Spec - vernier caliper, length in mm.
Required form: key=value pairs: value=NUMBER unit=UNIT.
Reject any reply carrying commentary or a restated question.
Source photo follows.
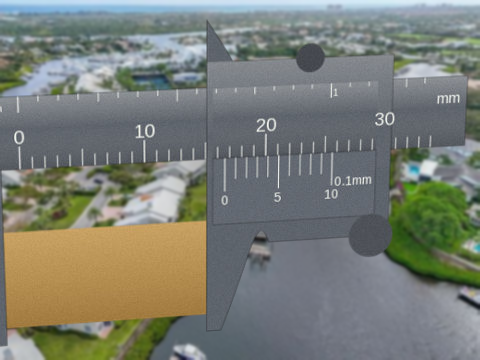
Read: value=16.6 unit=mm
